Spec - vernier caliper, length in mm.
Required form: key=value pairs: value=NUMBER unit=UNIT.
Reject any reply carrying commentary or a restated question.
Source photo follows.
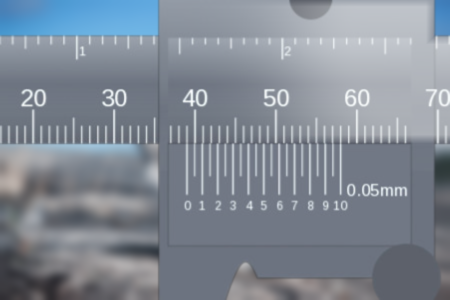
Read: value=39.0 unit=mm
